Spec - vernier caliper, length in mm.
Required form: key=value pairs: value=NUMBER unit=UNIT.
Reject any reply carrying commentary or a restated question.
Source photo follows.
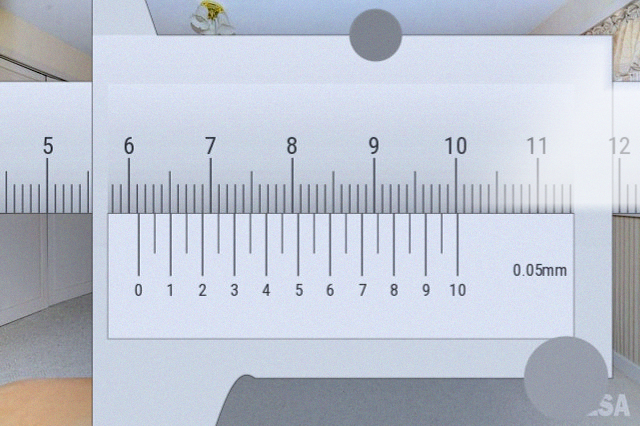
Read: value=61.2 unit=mm
